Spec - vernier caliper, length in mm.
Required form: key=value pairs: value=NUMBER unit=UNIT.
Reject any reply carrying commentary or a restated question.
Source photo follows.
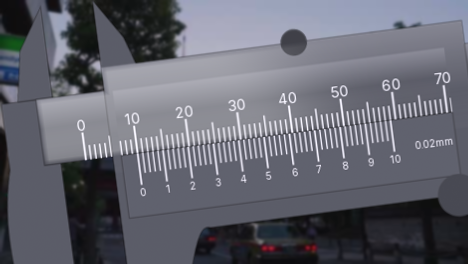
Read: value=10.0 unit=mm
